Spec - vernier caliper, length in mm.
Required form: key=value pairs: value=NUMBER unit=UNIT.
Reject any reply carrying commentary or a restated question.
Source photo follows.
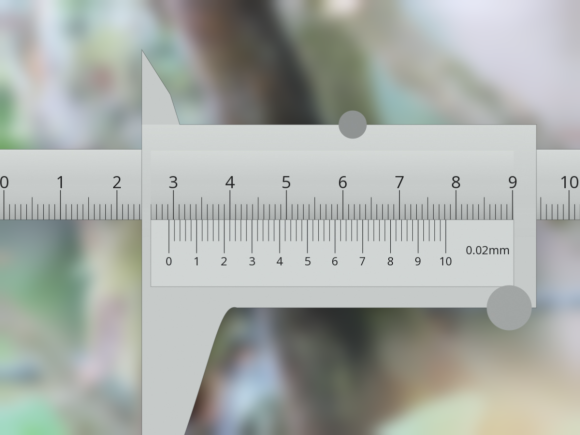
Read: value=29.2 unit=mm
